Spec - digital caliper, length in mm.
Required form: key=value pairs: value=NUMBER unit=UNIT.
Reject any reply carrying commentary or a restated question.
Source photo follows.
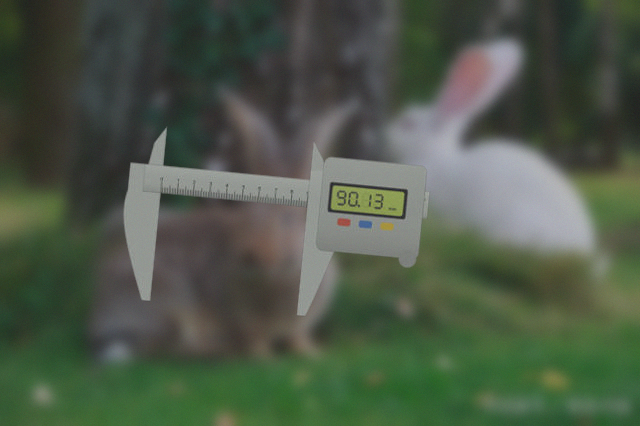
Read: value=90.13 unit=mm
